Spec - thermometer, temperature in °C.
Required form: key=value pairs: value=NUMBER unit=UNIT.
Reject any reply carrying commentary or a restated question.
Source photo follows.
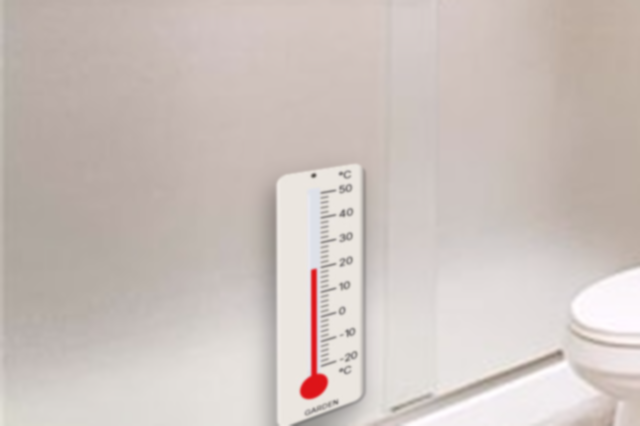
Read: value=20 unit=°C
